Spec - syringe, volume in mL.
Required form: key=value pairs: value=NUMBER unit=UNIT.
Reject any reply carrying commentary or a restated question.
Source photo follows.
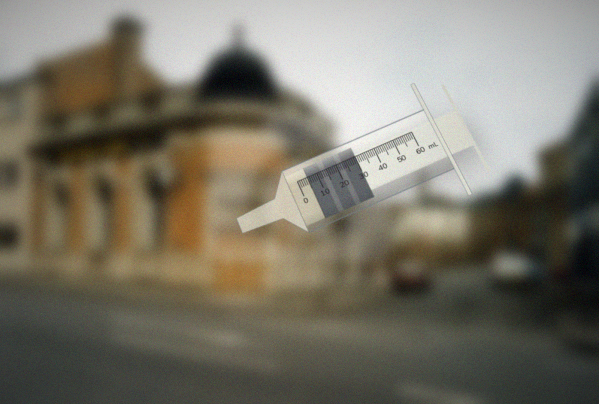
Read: value=5 unit=mL
